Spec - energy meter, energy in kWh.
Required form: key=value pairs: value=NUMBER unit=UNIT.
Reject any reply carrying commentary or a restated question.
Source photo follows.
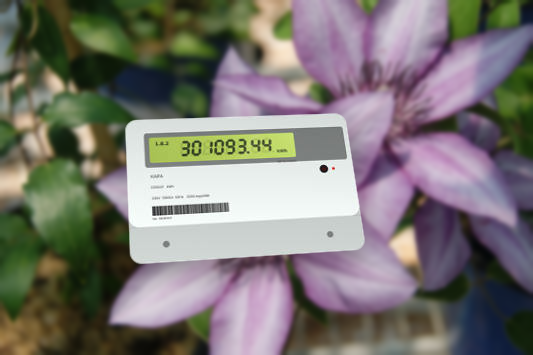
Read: value=301093.44 unit=kWh
